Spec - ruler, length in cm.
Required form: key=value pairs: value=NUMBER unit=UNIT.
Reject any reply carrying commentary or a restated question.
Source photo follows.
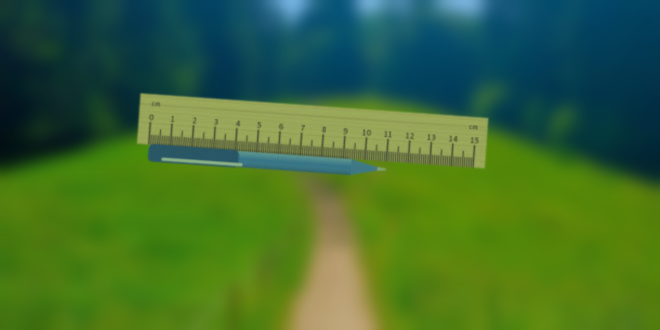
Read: value=11 unit=cm
